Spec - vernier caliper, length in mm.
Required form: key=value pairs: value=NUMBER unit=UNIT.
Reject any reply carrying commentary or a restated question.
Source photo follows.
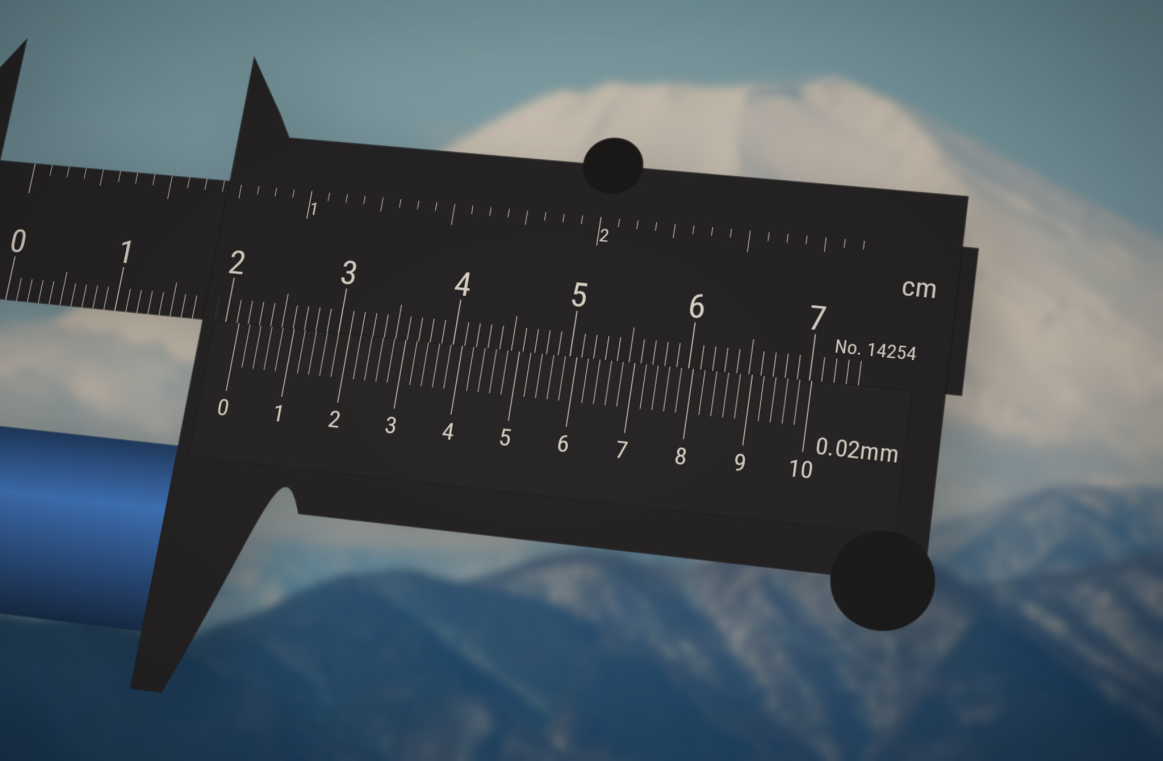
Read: value=21.2 unit=mm
